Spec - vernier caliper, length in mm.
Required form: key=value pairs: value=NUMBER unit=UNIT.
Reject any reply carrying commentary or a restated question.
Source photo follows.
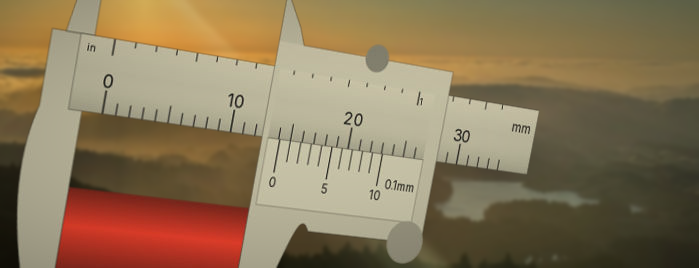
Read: value=14.1 unit=mm
